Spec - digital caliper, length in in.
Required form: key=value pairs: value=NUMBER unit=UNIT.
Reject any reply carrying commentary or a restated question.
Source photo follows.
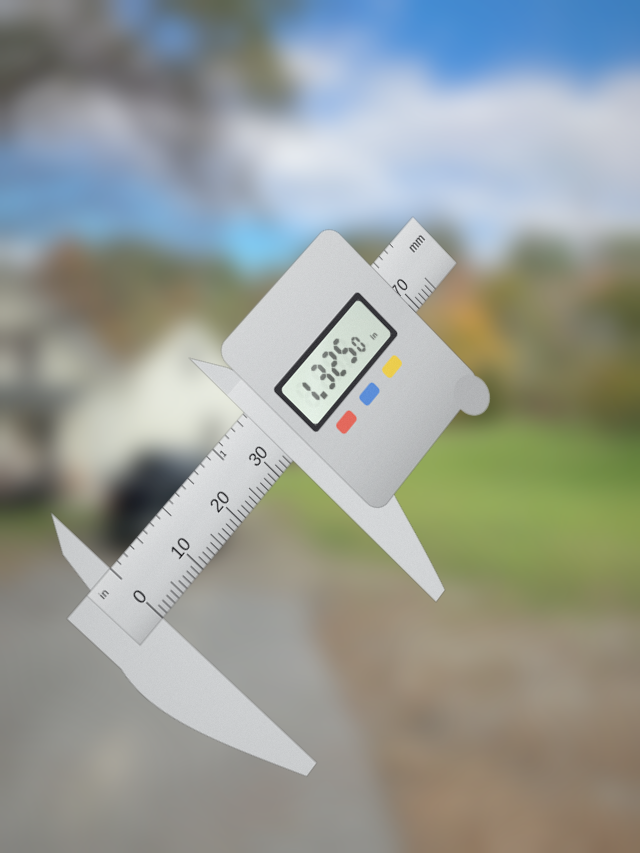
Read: value=1.3250 unit=in
